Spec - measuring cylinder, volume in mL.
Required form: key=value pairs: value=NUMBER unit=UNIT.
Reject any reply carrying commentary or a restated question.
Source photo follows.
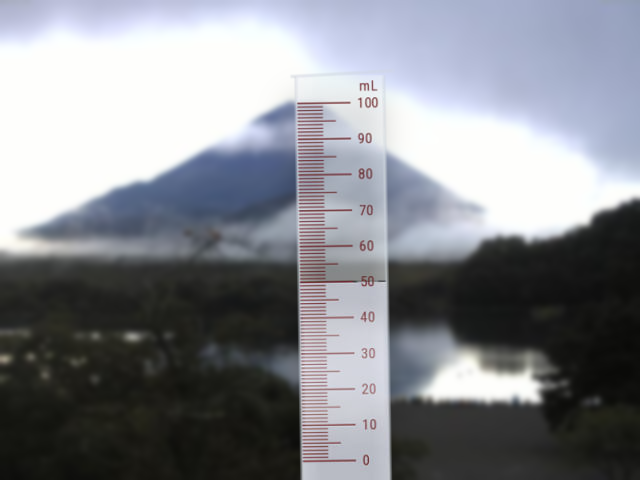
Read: value=50 unit=mL
